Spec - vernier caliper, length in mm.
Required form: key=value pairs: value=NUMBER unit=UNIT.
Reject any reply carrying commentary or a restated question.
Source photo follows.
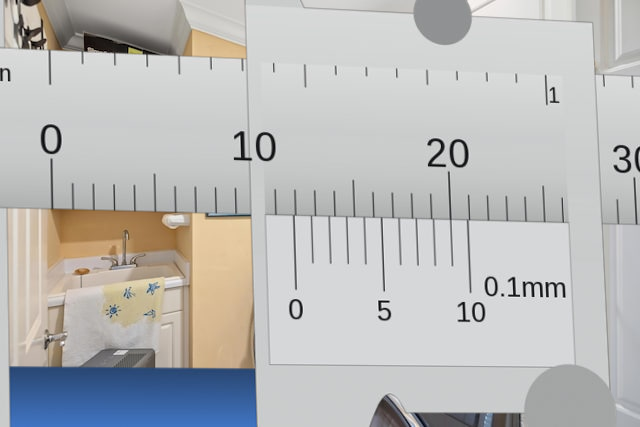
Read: value=11.9 unit=mm
